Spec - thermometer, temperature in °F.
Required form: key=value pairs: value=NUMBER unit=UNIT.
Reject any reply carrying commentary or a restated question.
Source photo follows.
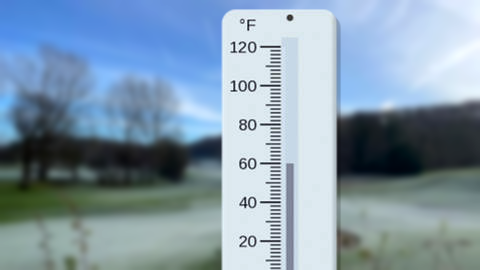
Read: value=60 unit=°F
